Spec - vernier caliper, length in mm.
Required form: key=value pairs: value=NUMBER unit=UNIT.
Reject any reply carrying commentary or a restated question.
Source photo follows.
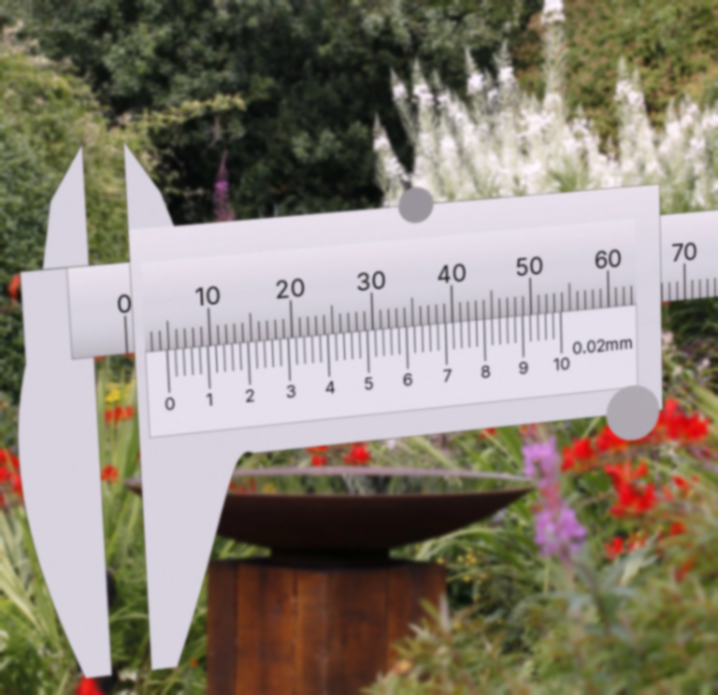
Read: value=4.8 unit=mm
